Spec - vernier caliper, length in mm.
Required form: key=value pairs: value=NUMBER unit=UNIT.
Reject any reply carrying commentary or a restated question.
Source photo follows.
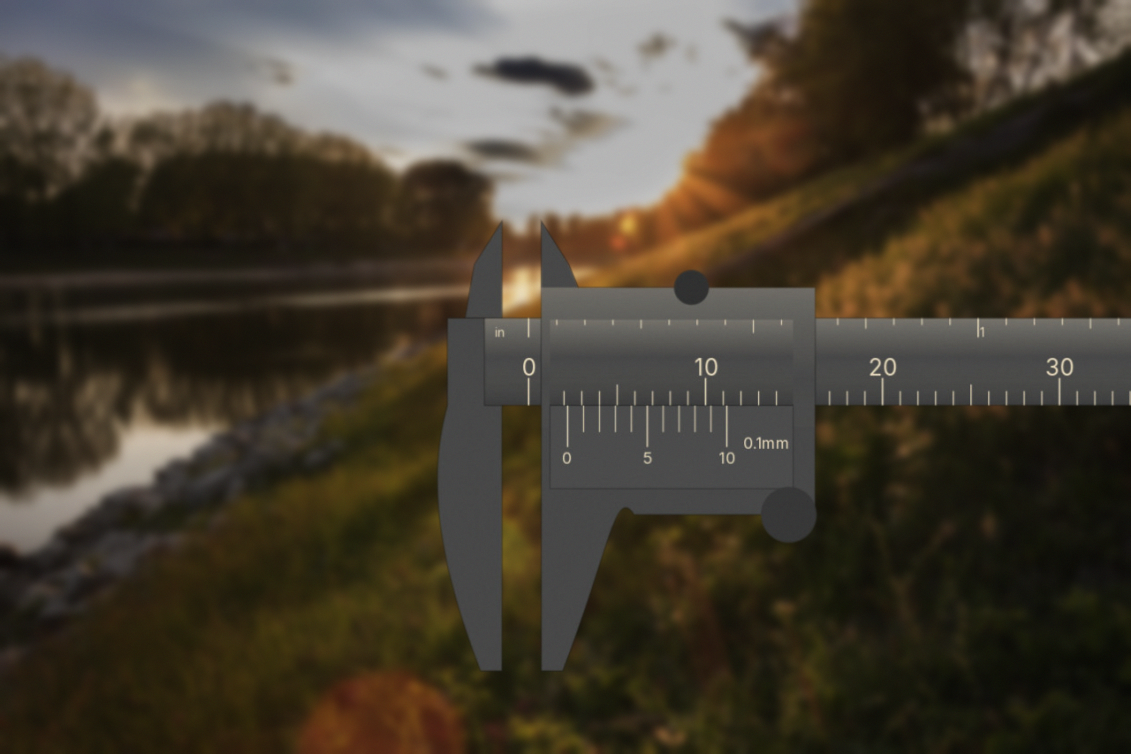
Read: value=2.2 unit=mm
